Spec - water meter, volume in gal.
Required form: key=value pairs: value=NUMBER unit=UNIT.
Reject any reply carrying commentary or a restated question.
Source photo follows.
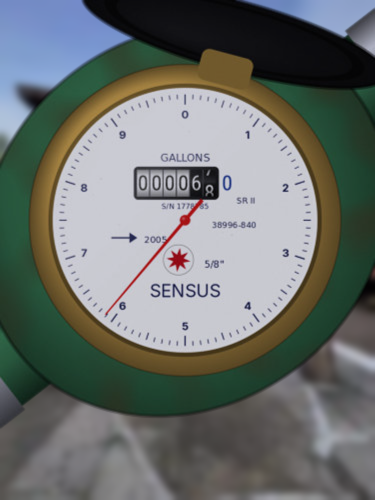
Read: value=676.1 unit=gal
